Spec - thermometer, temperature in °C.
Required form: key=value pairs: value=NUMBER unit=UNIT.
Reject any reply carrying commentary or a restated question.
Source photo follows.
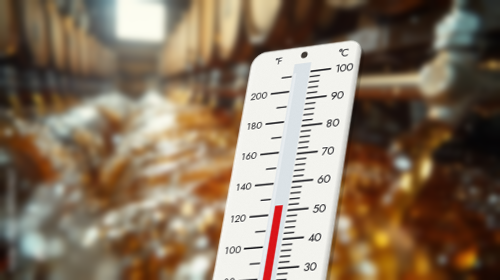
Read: value=52 unit=°C
